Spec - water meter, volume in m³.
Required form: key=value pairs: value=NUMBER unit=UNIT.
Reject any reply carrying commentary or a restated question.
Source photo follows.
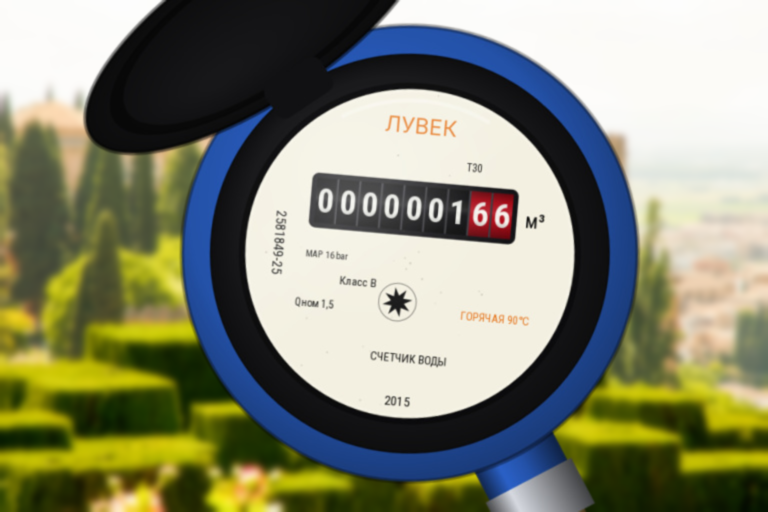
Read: value=1.66 unit=m³
